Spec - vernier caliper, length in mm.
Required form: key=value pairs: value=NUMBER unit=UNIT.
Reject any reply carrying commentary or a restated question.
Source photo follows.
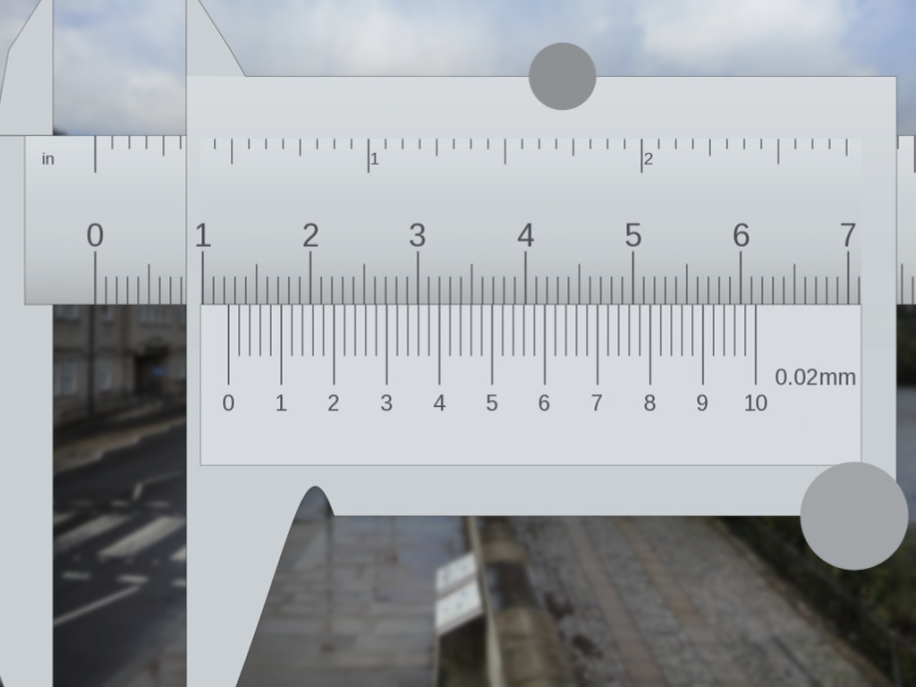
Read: value=12.4 unit=mm
